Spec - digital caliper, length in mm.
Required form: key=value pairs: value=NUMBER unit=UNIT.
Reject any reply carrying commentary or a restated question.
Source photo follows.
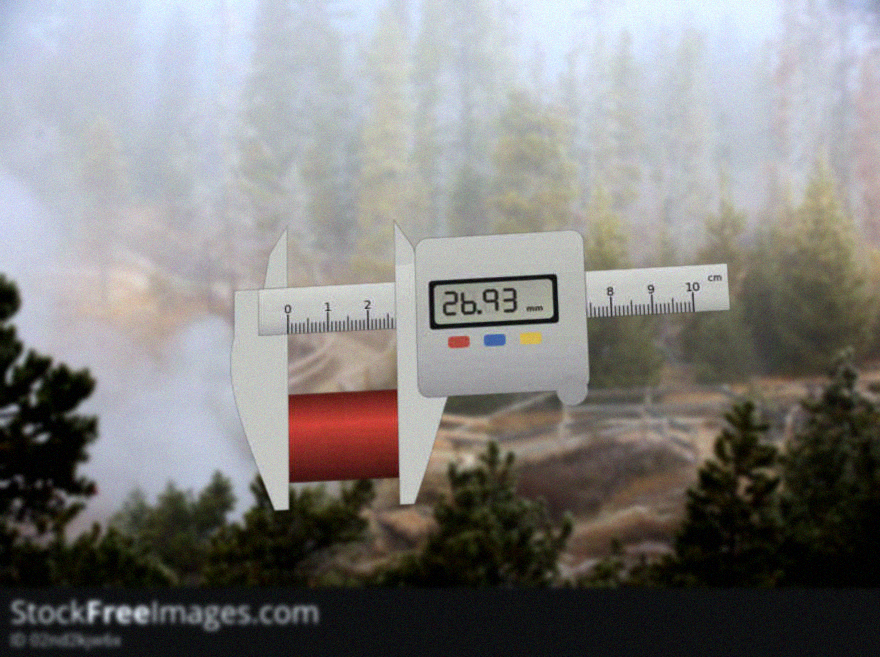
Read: value=26.93 unit=mm
